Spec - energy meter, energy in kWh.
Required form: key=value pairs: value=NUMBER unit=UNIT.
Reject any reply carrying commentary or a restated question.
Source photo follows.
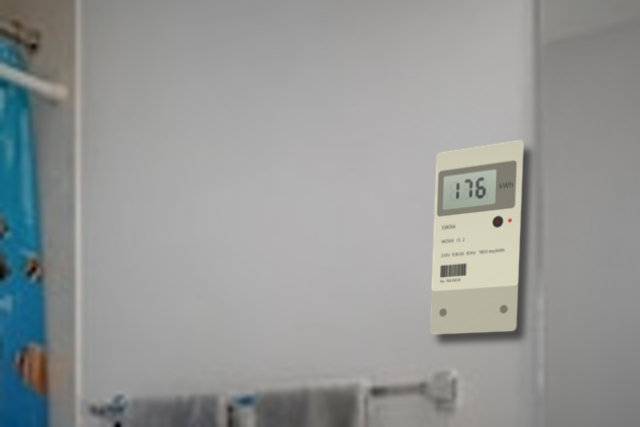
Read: value=176 unit=kWh
